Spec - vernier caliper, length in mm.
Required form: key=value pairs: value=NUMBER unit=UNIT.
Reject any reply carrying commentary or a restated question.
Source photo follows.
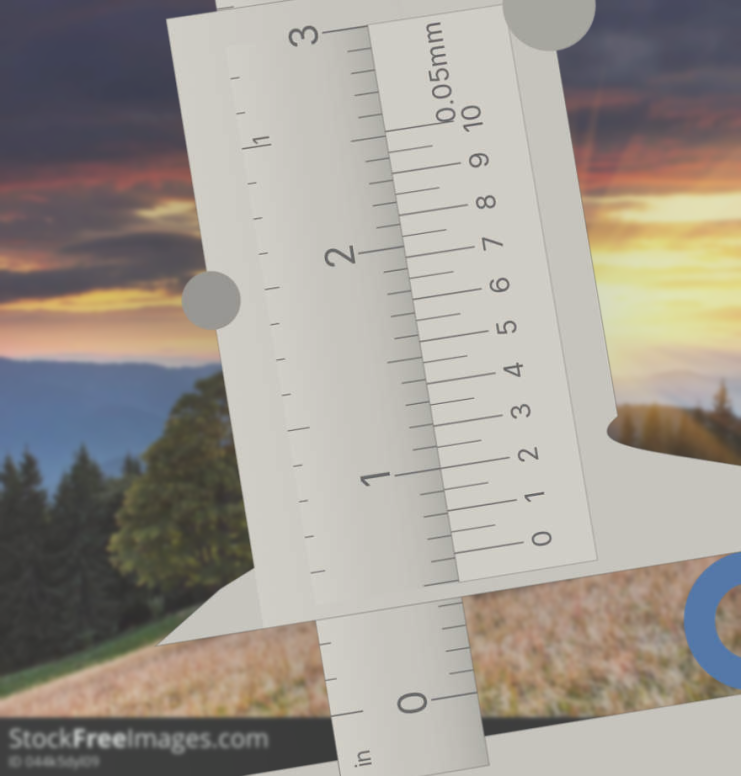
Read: value=6.20 unit=mm
